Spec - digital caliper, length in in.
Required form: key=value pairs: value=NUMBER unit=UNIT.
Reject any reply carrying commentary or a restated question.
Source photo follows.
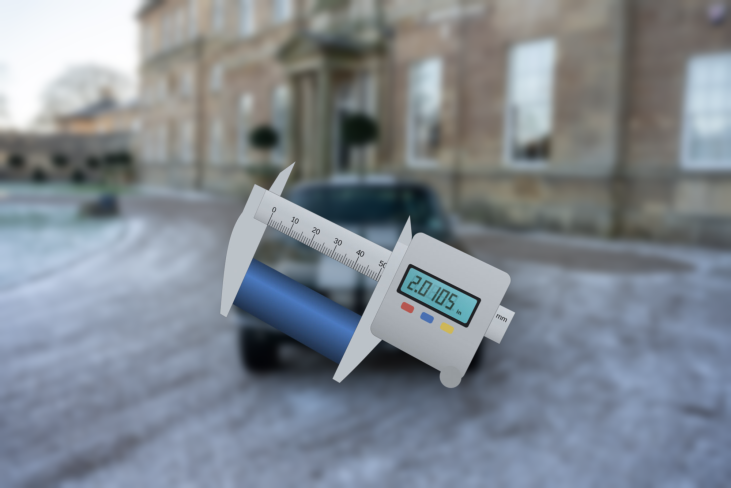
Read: value=2.0105 unit=in
